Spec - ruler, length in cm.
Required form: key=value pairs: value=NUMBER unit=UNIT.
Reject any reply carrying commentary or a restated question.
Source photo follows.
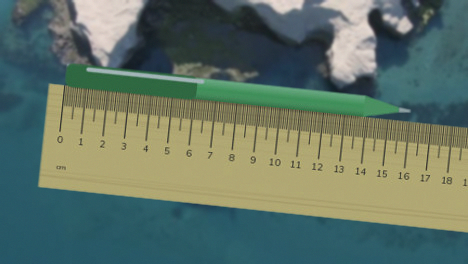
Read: value=16 unit=cm
